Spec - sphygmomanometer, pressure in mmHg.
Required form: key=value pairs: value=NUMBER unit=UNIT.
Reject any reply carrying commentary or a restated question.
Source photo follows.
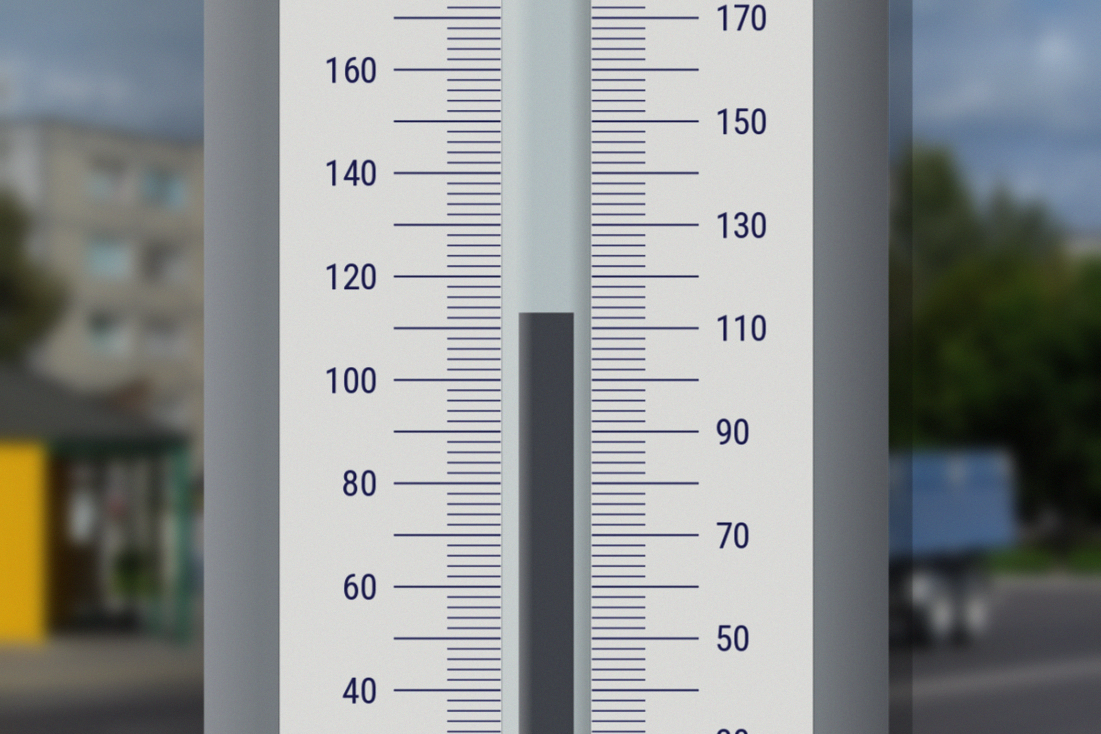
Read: value=113 unit=mmHg
